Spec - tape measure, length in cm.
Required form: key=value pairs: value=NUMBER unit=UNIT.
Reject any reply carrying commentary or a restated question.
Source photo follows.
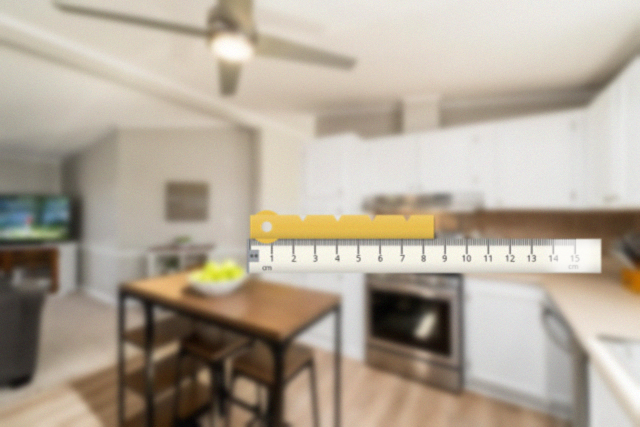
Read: value=8.5 unit=cm
